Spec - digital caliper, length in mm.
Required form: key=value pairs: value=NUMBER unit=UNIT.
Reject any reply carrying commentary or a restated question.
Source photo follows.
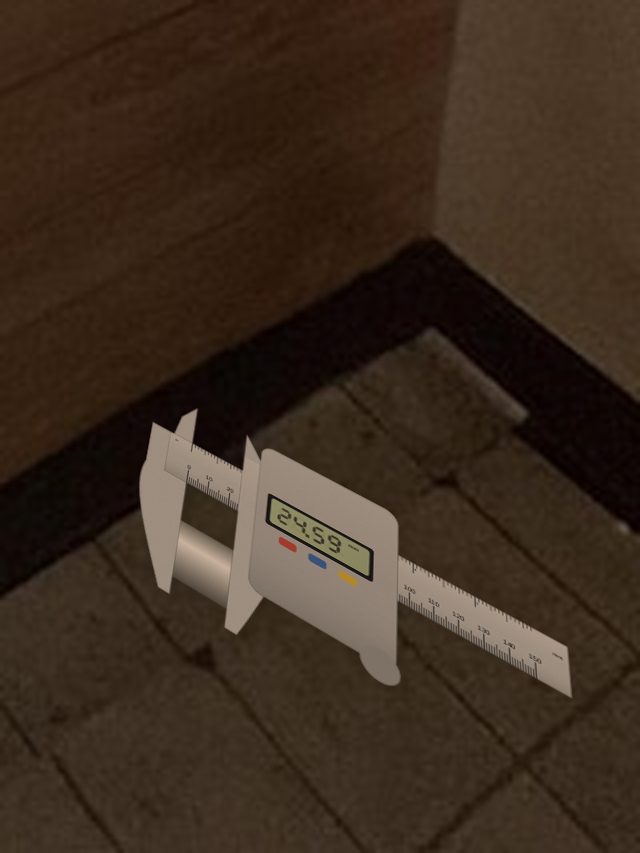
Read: value=24.59 unit=mm
